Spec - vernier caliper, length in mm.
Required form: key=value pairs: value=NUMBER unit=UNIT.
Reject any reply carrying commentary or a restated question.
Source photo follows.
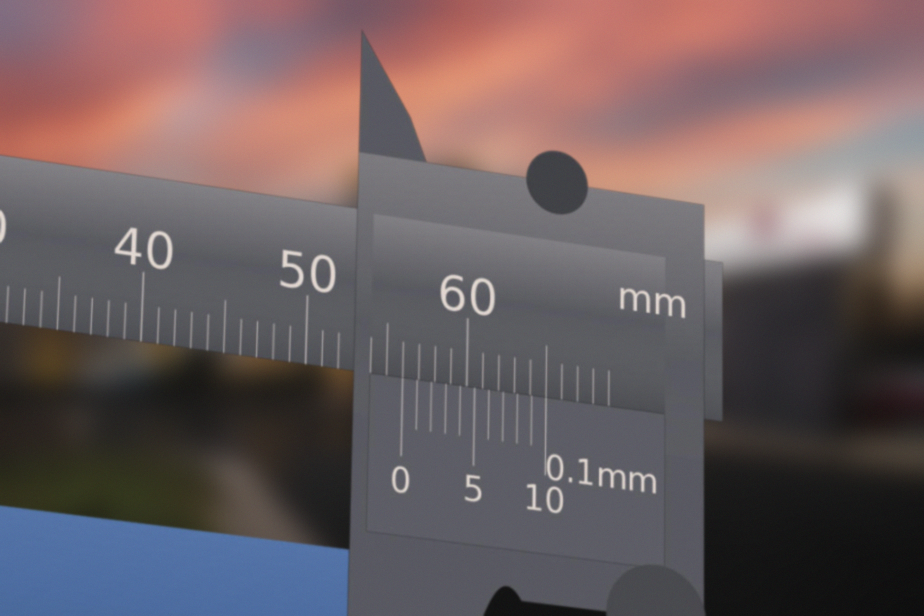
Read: value=56.0 unit=mm
